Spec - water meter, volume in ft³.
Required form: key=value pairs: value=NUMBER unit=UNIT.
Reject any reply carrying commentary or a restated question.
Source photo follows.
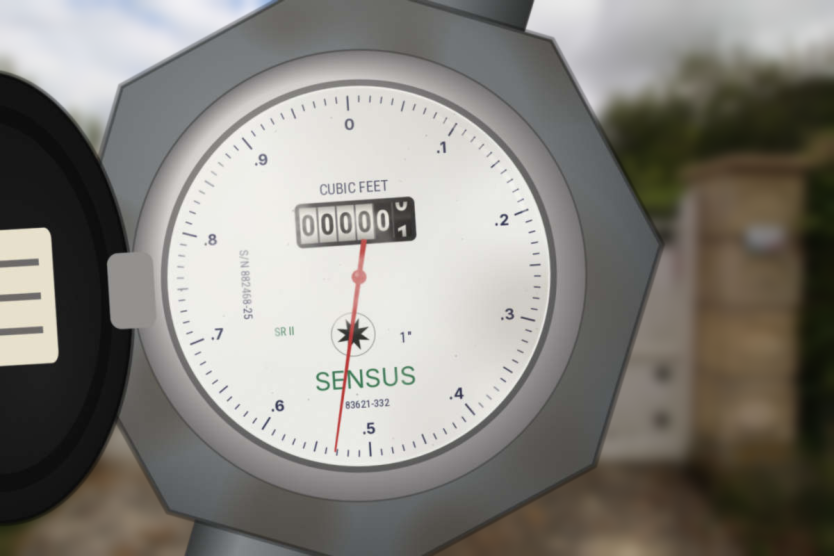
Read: value=0.53 unit=ft³
